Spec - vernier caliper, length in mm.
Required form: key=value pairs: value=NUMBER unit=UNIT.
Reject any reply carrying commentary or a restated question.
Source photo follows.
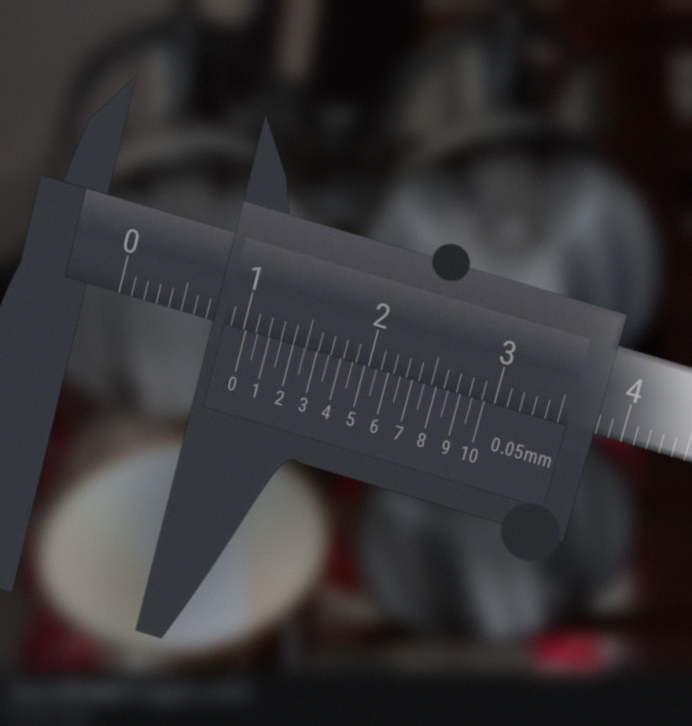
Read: value=10.2 unit=mm
